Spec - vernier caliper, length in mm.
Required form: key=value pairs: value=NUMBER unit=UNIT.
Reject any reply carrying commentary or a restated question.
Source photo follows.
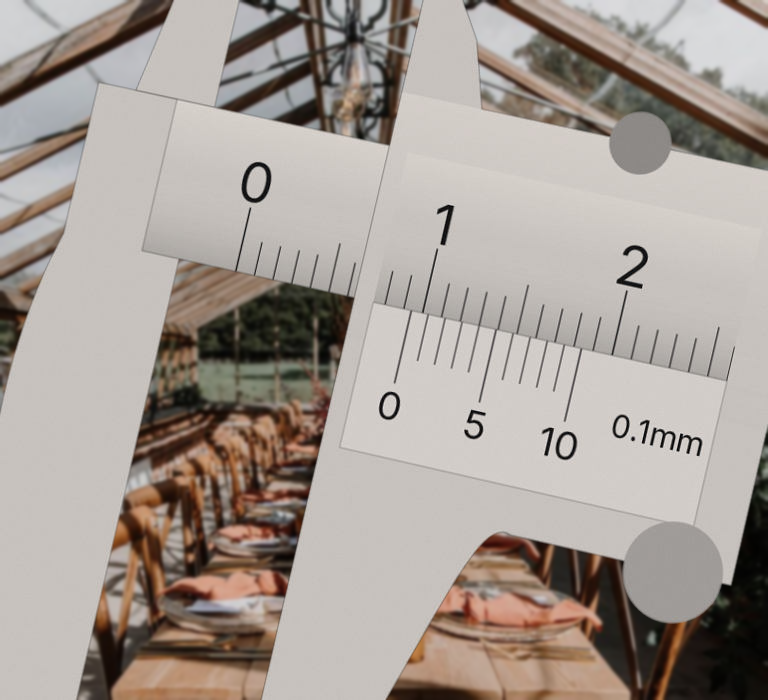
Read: value=9.4 unit=mm
